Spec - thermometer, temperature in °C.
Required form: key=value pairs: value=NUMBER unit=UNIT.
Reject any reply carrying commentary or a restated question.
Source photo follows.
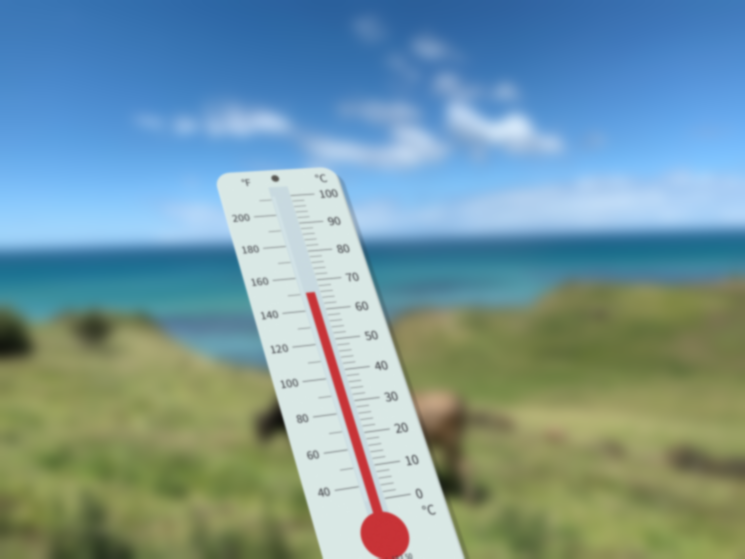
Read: value=66 unit=°C
